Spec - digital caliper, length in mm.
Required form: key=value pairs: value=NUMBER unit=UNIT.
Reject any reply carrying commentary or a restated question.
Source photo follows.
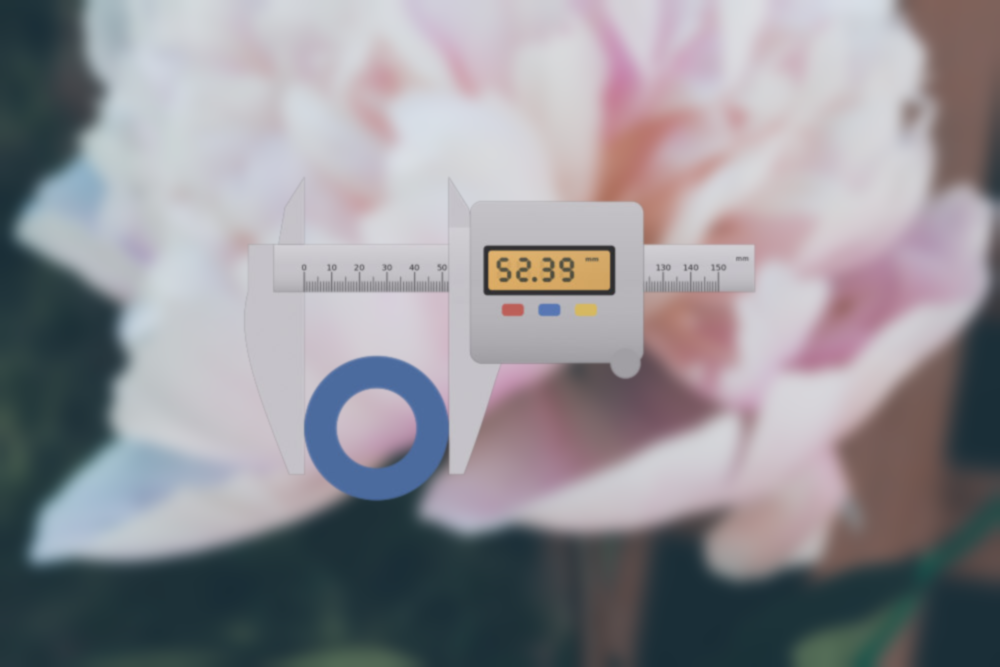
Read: value=52.39 unit=mm
